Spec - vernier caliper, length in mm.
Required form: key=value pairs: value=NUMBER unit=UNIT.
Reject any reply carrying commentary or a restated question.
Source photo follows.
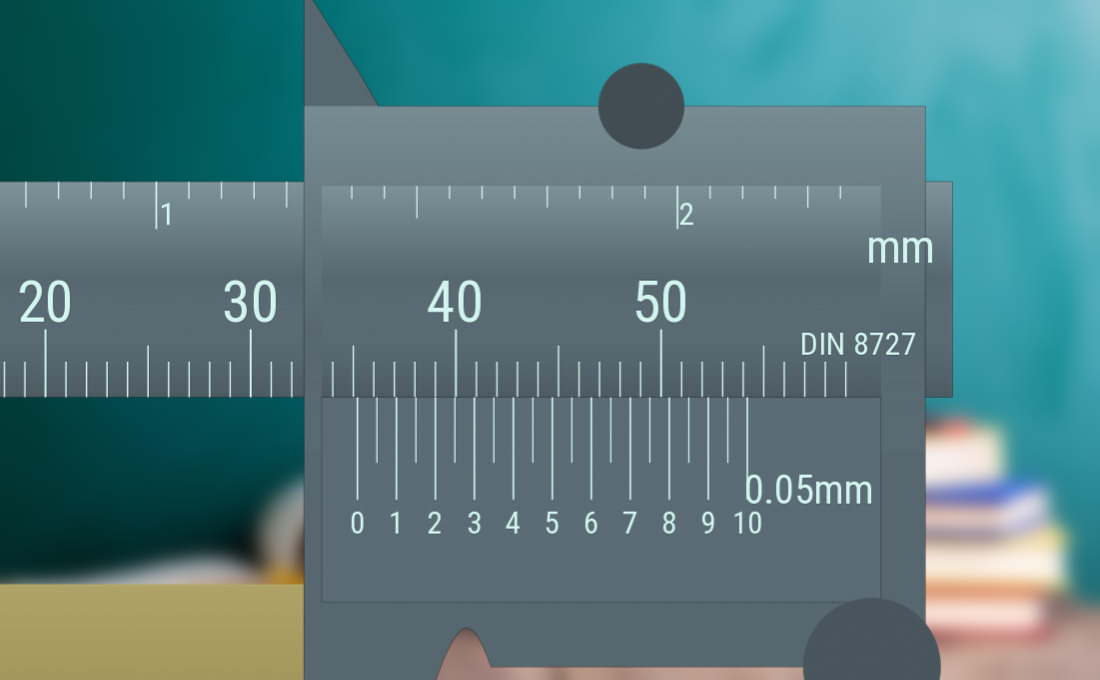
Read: value=35.2 unit=mm
